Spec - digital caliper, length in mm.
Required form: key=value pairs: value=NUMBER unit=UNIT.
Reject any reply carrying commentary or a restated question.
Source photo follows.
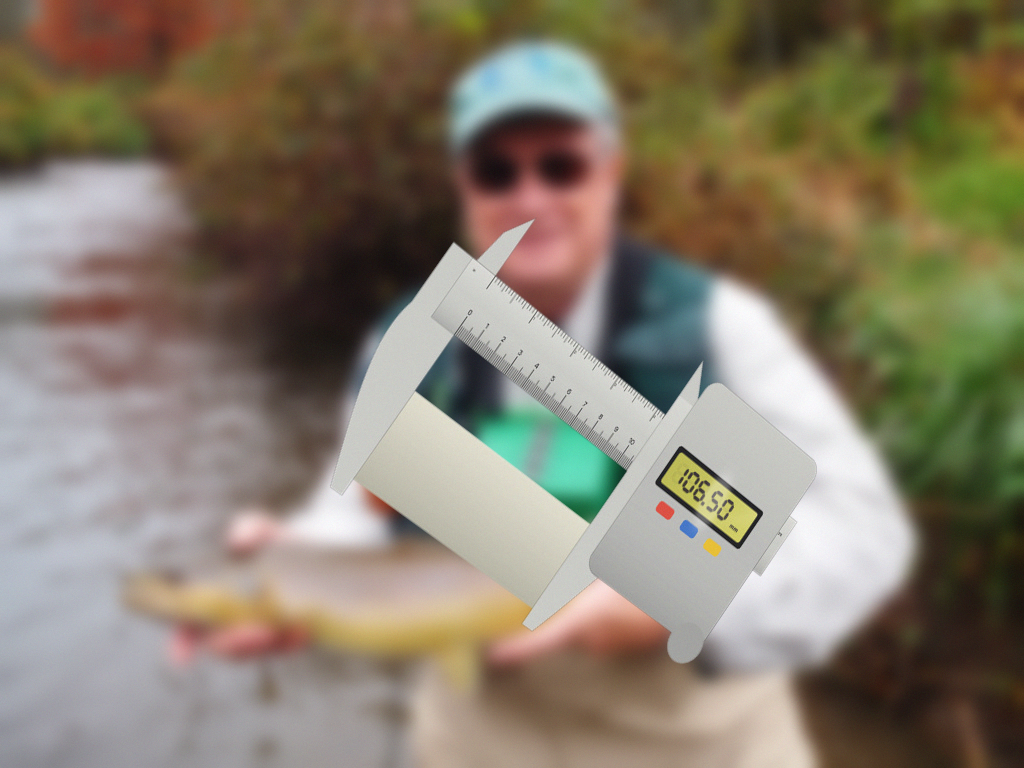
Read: value=106.50 unit=mm
